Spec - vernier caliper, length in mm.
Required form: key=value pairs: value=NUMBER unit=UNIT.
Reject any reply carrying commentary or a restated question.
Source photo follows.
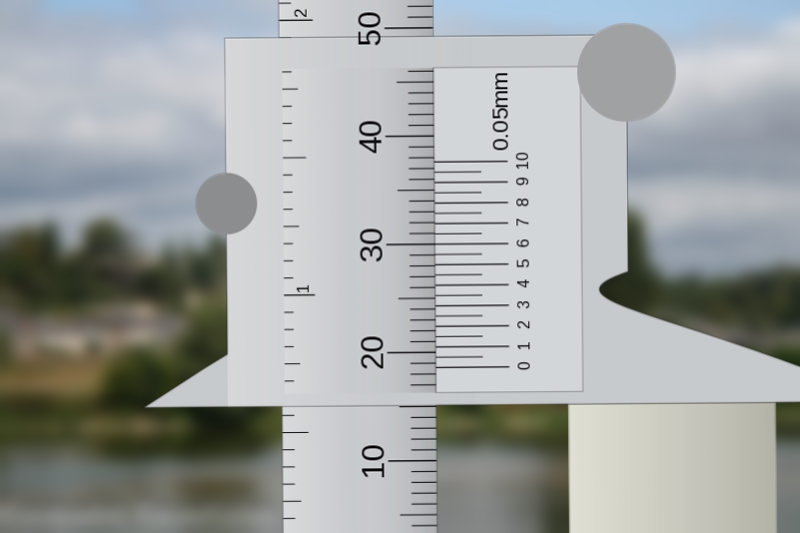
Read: value=18.6 unit=mm
